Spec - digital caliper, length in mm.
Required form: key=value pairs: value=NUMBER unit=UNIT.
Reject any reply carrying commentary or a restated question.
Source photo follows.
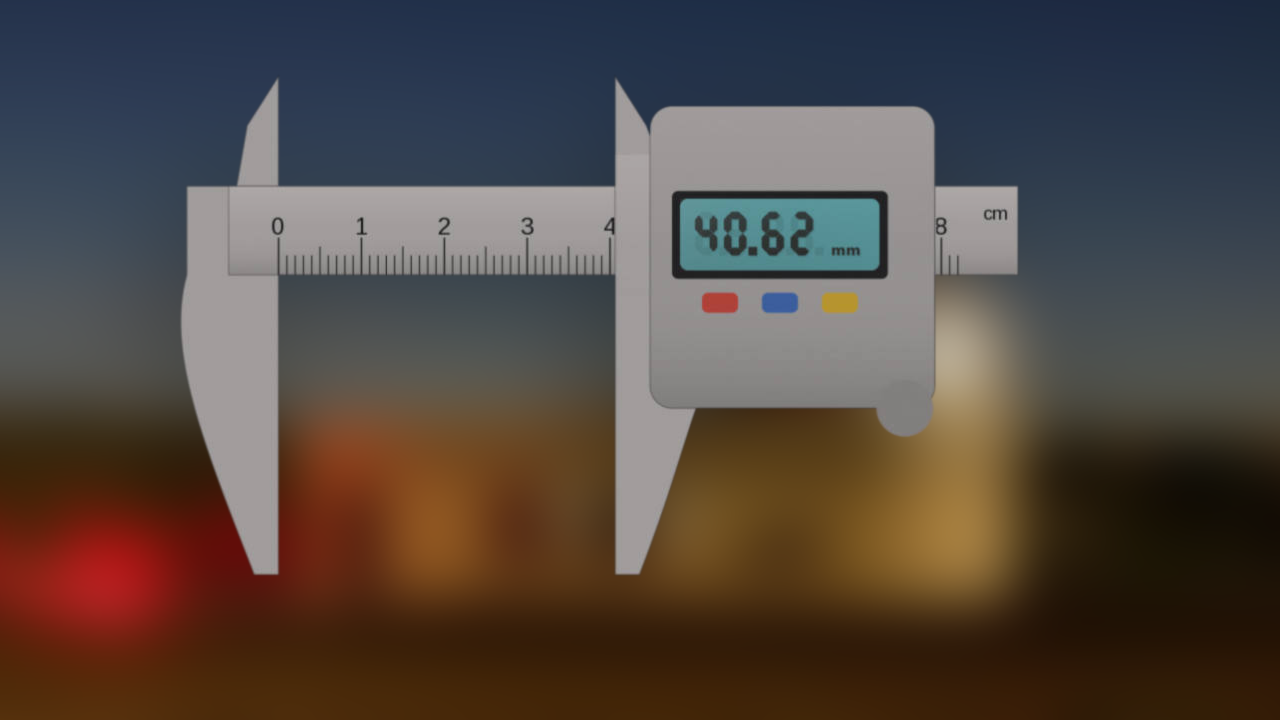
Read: value=40.62 unit=mm
